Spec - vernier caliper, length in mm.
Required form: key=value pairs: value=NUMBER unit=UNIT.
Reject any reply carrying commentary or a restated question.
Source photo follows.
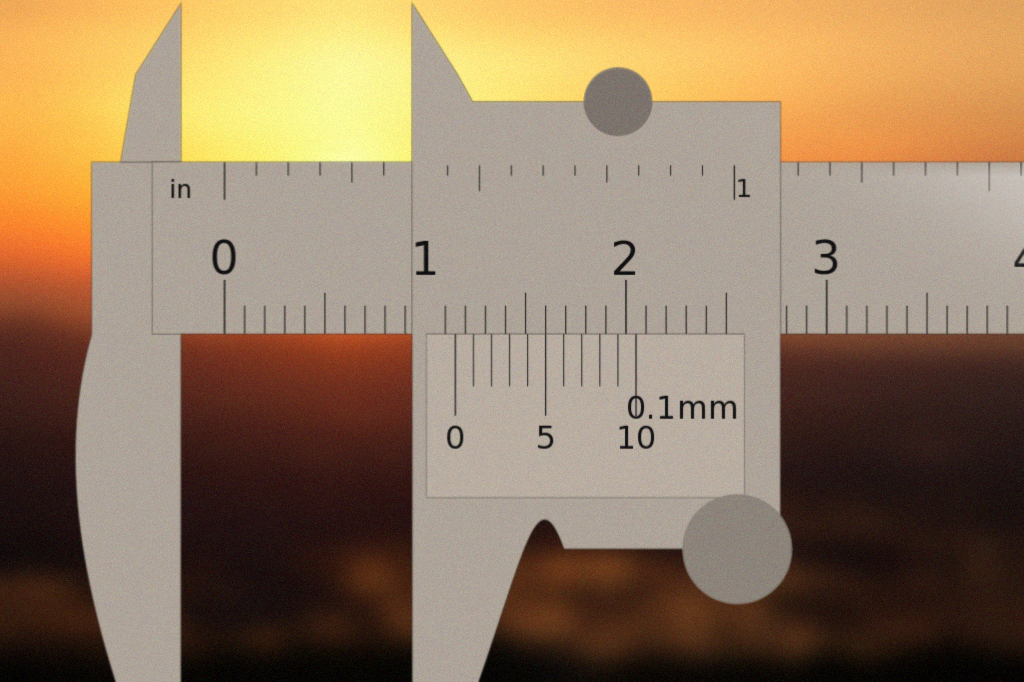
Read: value=11.5 unit=mm
